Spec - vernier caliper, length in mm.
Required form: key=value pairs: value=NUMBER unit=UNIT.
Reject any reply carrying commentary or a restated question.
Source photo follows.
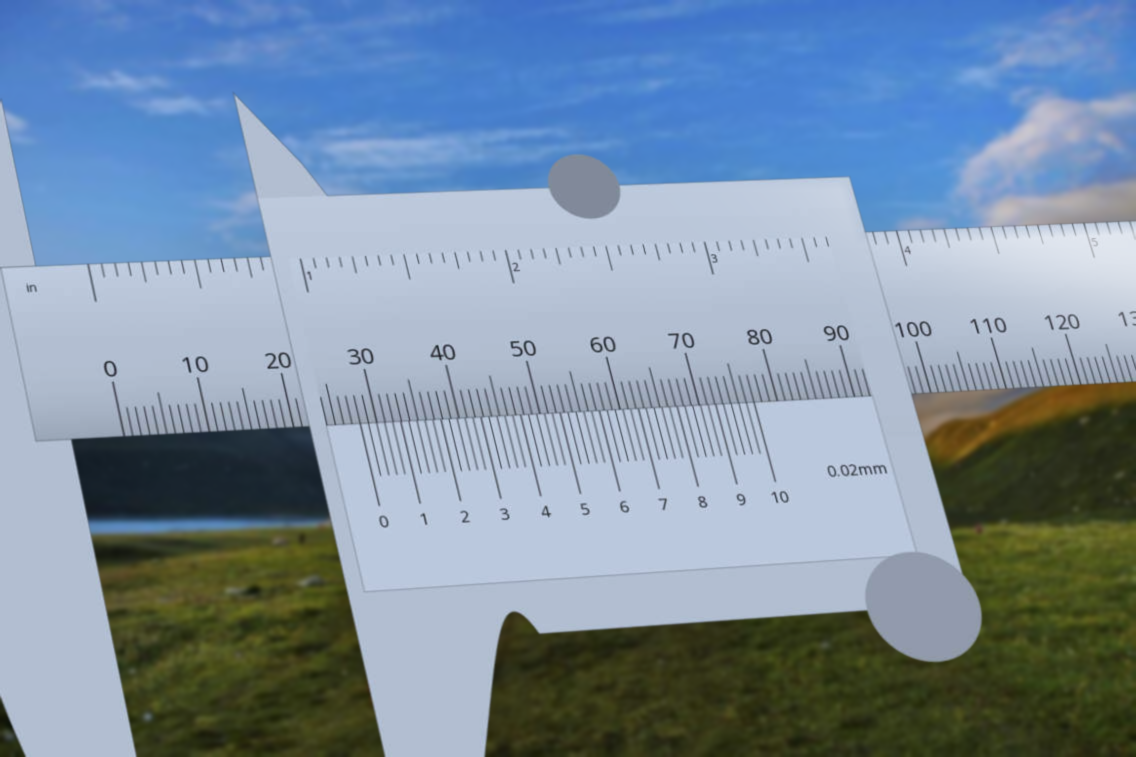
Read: value=28.0 unit=mm
